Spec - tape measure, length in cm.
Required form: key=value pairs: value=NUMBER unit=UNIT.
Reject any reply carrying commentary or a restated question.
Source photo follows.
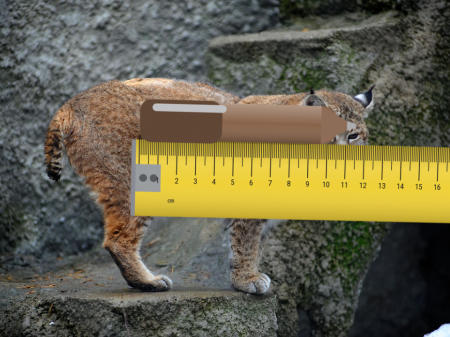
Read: value=11.5 unit=cm
